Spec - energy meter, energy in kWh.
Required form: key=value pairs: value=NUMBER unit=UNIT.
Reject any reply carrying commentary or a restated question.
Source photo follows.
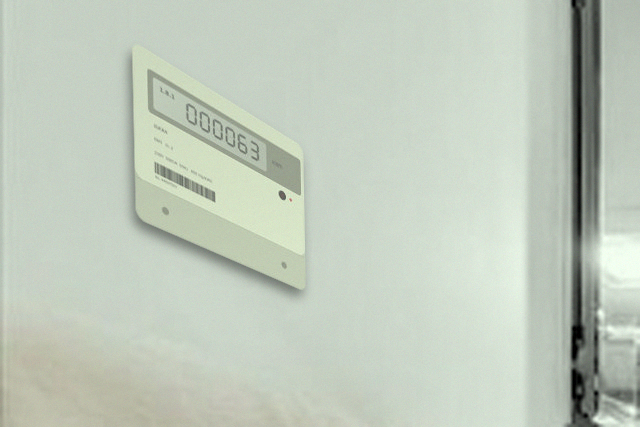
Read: value=63 unit=kWh
